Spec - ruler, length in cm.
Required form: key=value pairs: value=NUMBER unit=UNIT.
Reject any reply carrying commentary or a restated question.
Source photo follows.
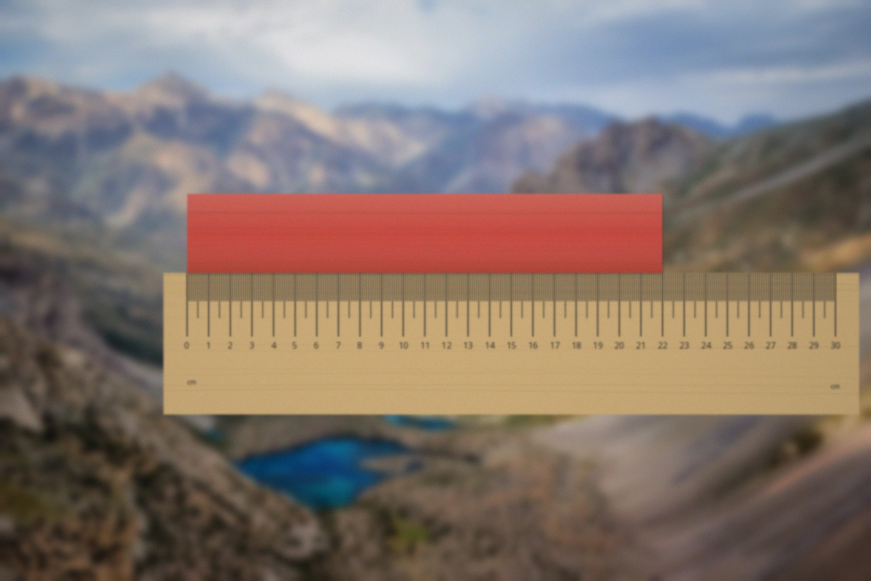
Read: value=22 unit=cm
